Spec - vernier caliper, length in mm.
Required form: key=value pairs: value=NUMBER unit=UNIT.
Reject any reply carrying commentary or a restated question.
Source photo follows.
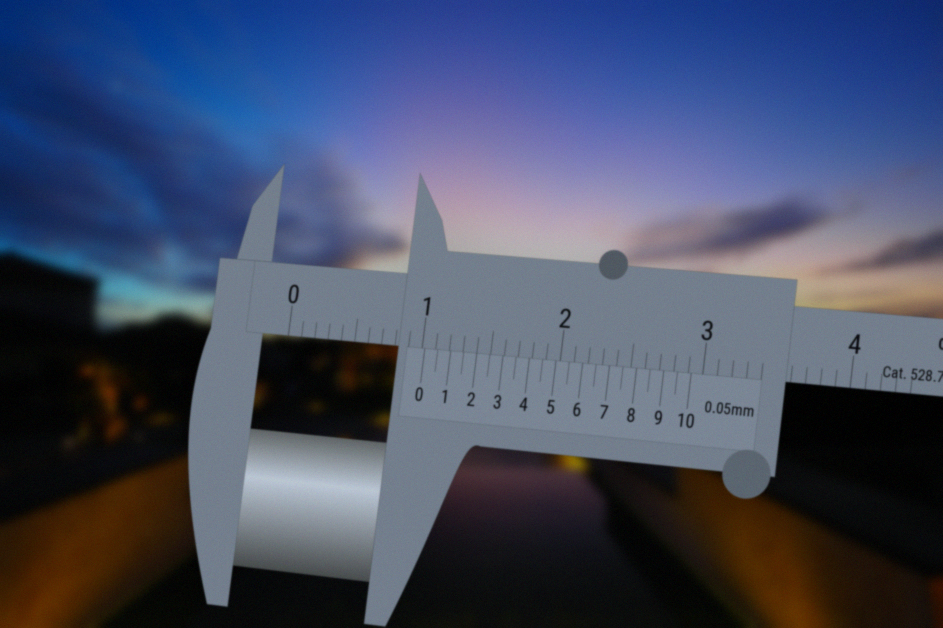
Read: value=10.2 unit=mm
